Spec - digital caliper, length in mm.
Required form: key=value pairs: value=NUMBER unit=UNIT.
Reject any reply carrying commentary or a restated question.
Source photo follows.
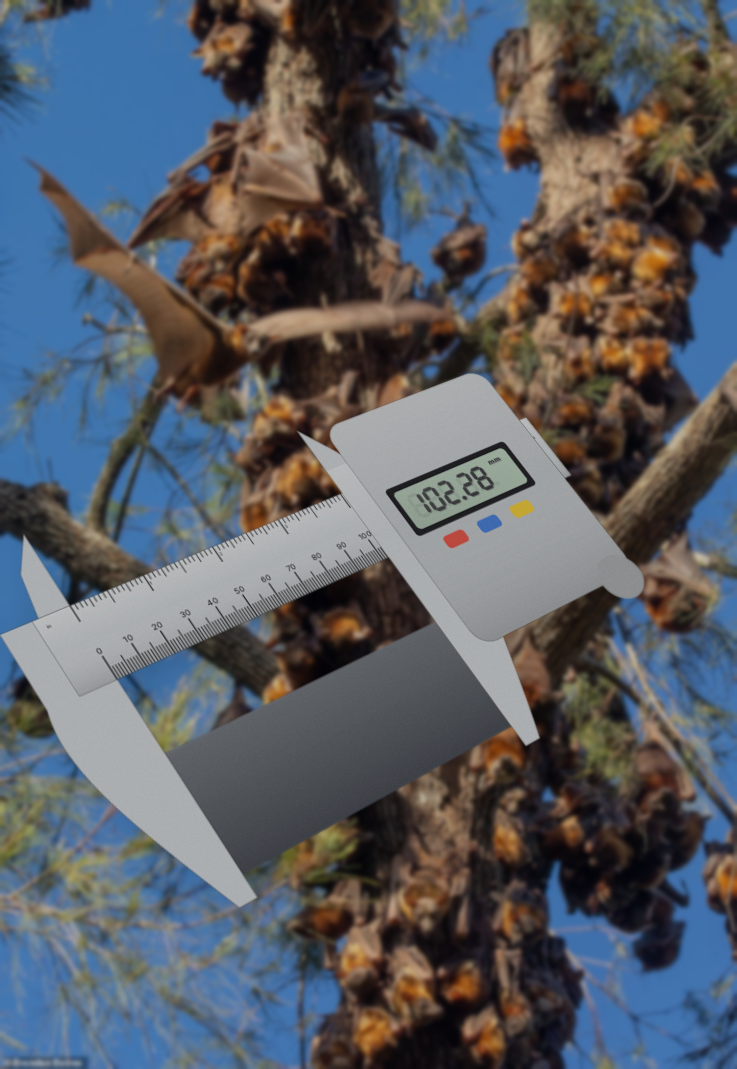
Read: value=102.28 unit=mm
